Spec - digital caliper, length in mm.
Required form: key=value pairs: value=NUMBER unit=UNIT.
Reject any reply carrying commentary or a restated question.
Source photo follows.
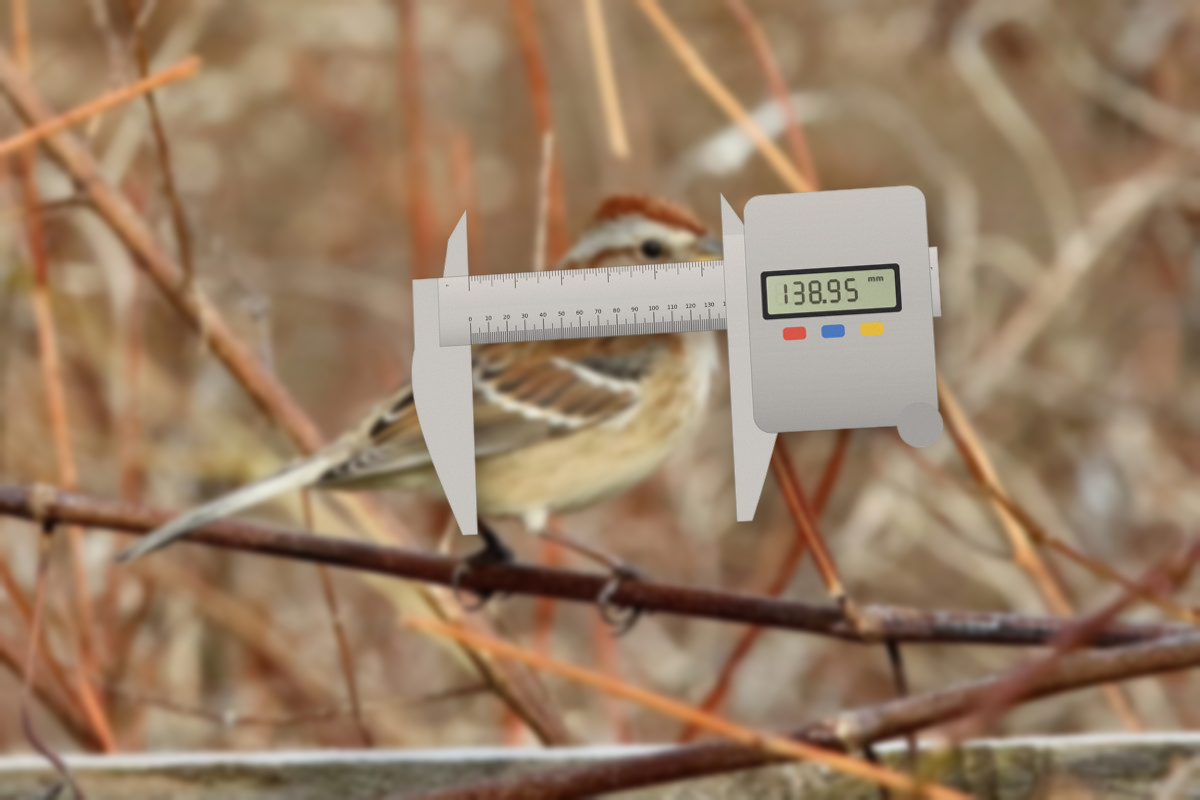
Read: value=138.95 unit=mm
